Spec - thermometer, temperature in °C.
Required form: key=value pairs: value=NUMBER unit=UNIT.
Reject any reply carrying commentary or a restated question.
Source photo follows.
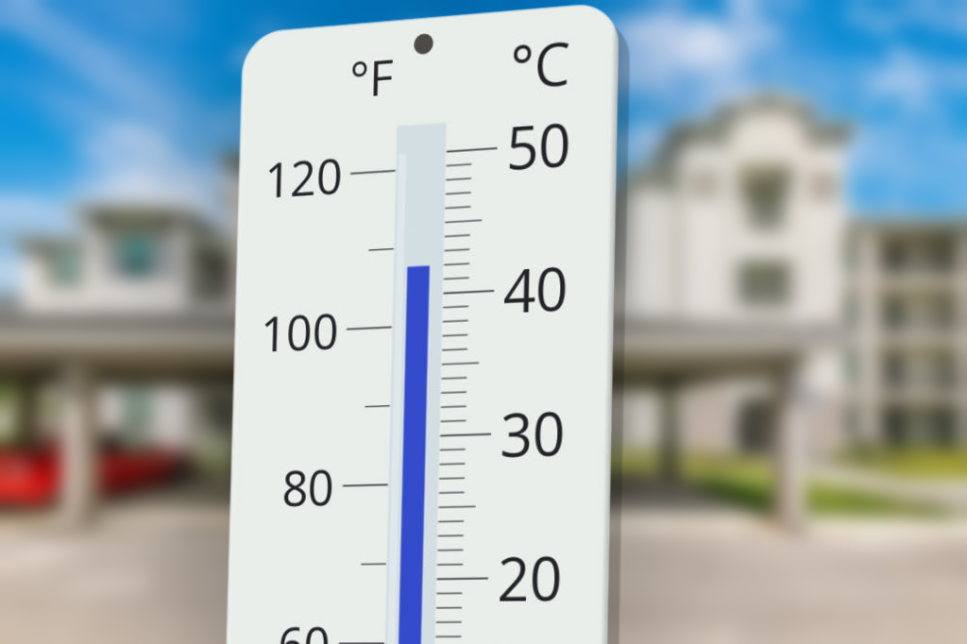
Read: value=42 unit=°C
